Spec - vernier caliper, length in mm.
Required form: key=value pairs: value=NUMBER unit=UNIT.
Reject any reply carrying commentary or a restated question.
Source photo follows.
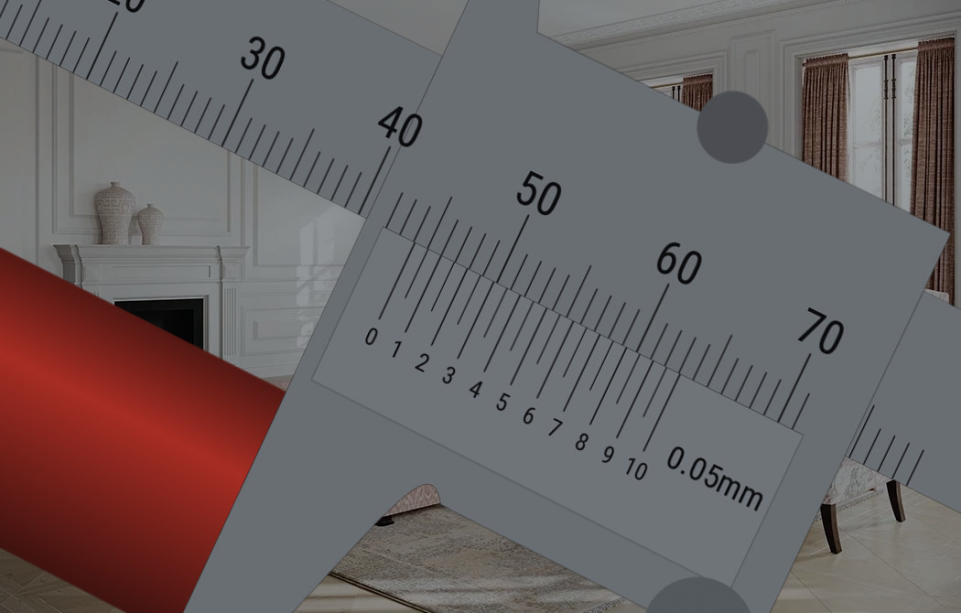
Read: value=44.1 unit=mm
